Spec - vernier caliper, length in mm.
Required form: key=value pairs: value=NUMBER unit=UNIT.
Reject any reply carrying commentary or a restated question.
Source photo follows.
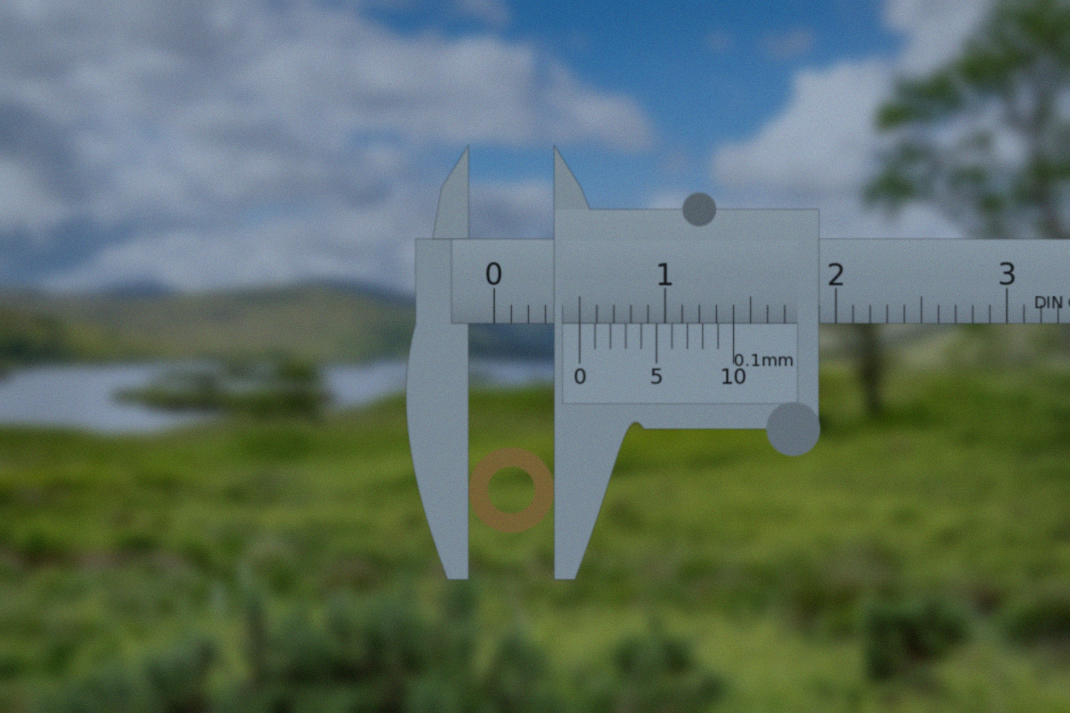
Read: value=5.0 unit=mm
